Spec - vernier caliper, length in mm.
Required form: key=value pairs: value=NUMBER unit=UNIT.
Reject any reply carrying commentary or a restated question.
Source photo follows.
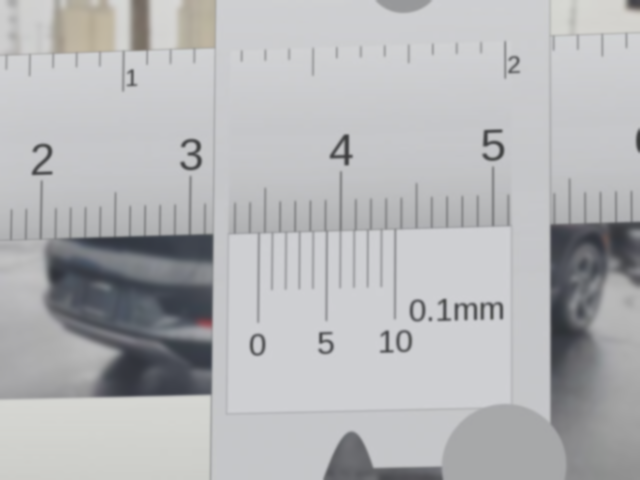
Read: value=34.6 unit=mm
